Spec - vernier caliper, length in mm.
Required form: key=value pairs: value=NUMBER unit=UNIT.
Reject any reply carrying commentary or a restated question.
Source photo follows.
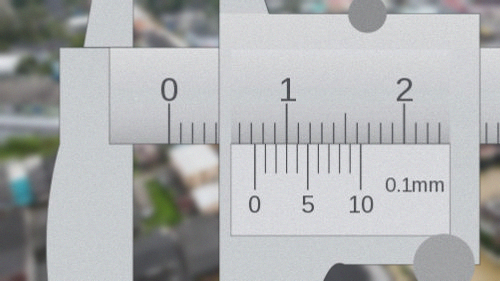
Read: value=7.3 unit=mm
